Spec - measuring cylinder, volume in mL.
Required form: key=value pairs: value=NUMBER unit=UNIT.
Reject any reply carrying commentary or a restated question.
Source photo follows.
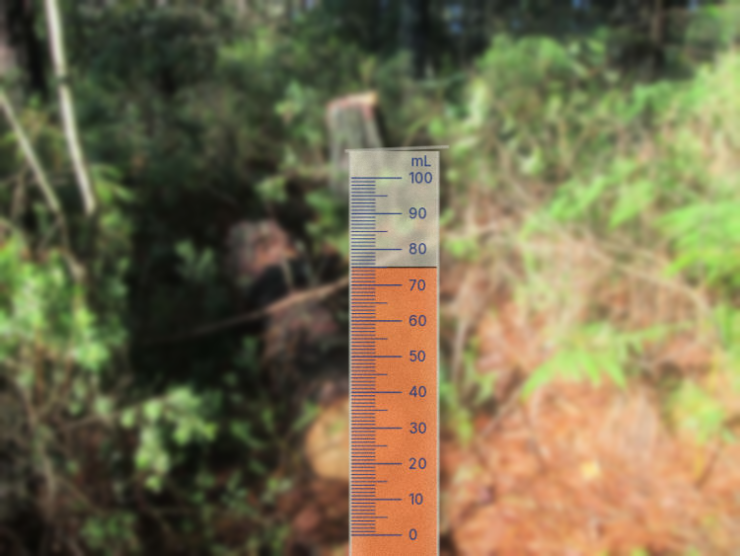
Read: value=75 unit=mL
